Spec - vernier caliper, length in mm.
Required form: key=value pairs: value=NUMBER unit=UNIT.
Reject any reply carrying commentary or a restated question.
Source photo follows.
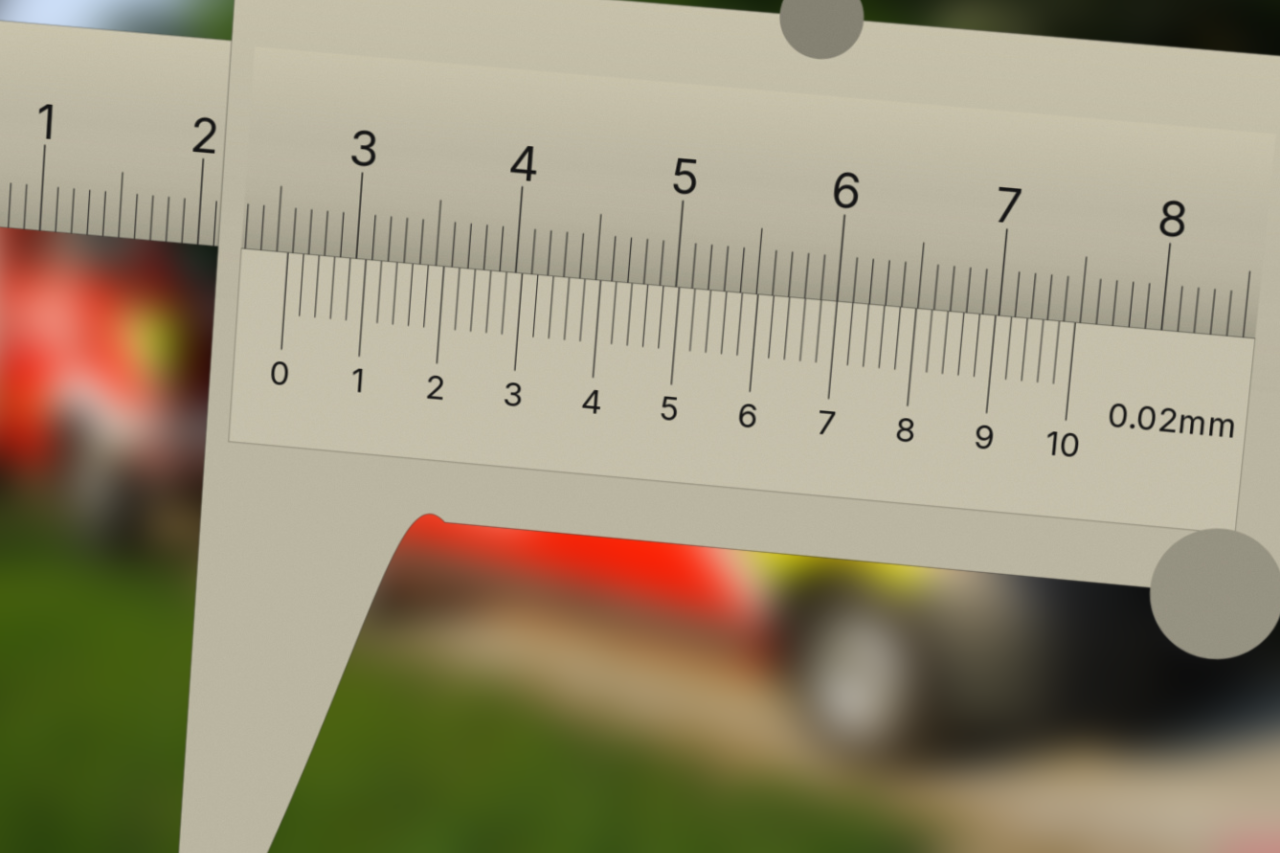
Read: value=25.7 unit=mm
